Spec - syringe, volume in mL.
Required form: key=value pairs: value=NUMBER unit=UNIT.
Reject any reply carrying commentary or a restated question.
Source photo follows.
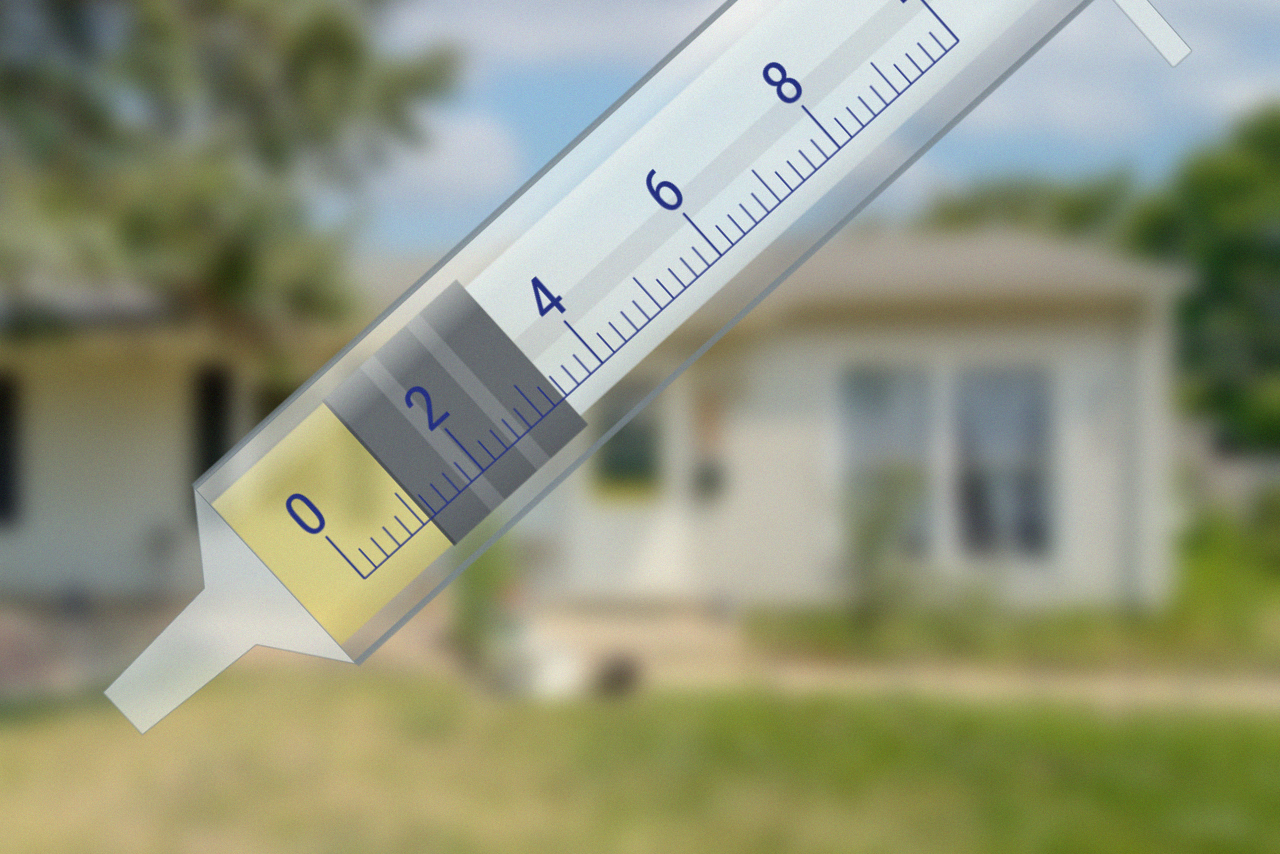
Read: value=1.1 unit=mL
